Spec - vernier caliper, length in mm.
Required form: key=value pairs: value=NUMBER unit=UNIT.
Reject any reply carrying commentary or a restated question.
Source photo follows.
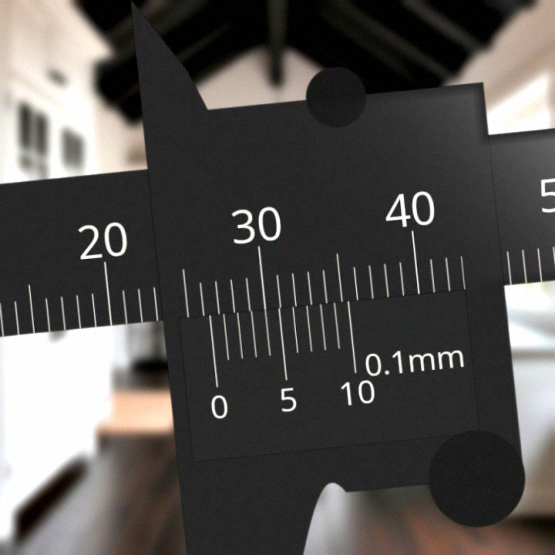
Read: value=26.4 unit=mm
